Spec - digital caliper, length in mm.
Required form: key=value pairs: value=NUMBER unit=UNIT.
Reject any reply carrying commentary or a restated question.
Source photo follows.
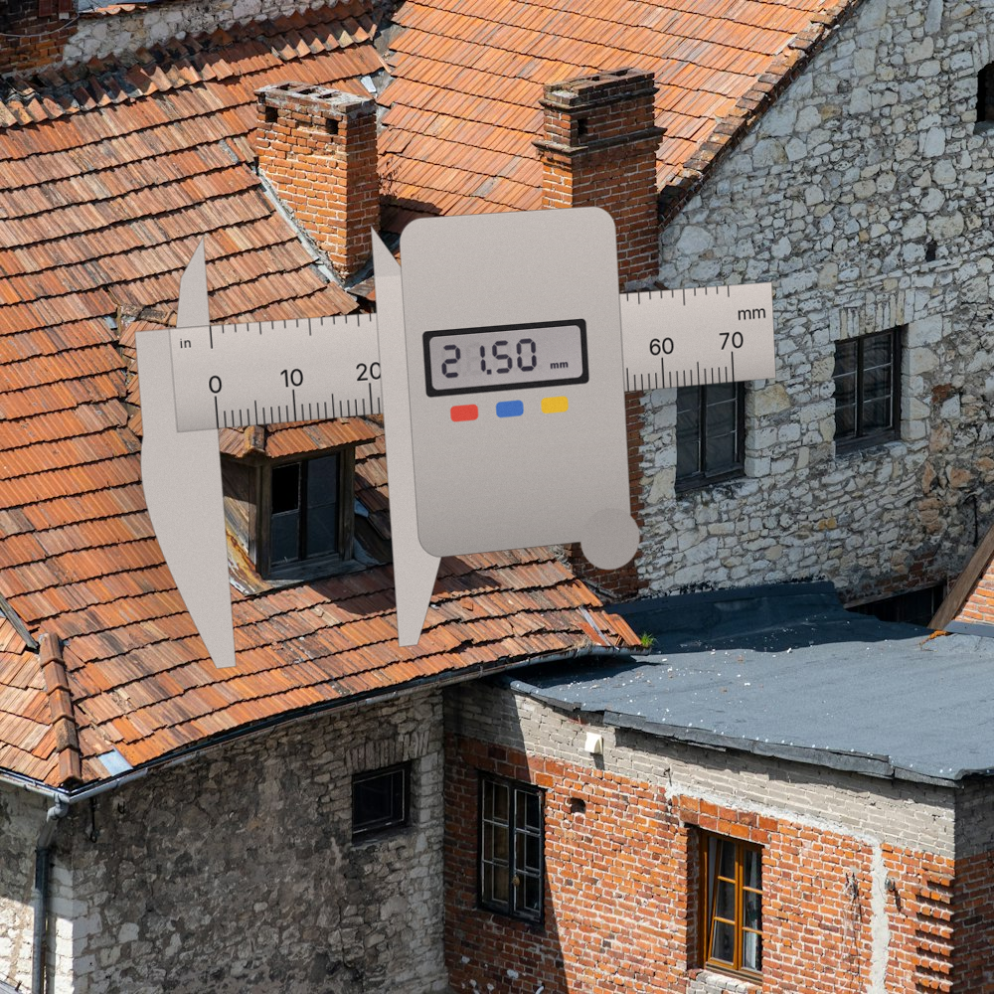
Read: value=21.50 unit=mm
